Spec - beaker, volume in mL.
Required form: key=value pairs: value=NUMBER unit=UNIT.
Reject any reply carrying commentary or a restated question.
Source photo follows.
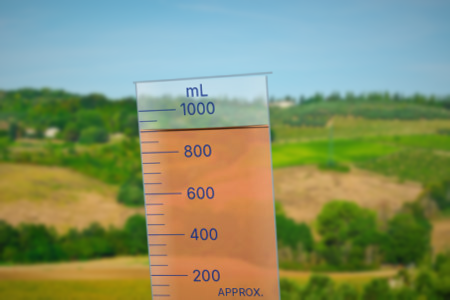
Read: value=900 unit=mL
